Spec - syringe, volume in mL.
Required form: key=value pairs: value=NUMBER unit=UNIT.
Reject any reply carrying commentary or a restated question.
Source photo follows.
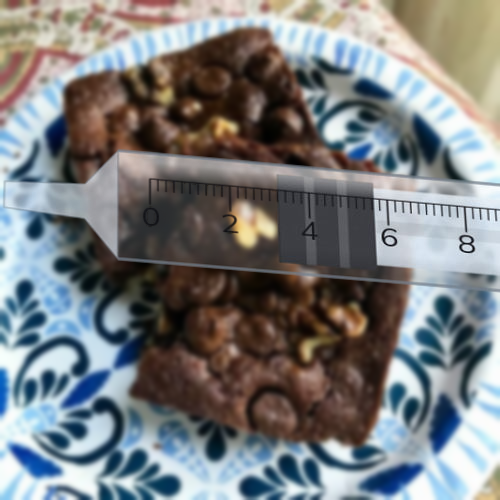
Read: value=3.2 unit=mL
